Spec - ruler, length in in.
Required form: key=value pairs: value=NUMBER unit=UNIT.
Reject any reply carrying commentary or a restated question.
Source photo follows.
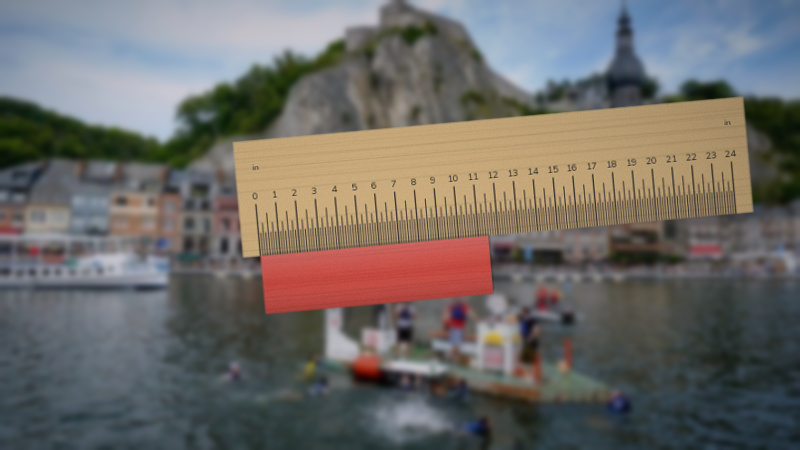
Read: value=11.5 unit=in
